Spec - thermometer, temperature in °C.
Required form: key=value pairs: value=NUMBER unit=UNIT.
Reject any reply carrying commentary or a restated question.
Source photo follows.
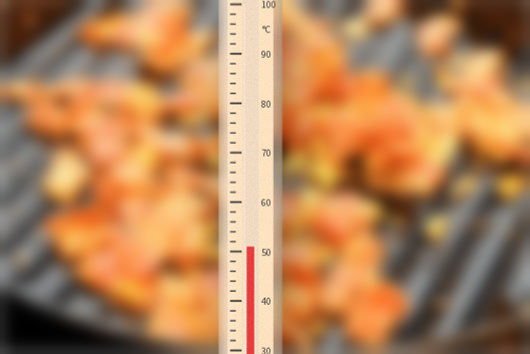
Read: value=51 unit=°C
